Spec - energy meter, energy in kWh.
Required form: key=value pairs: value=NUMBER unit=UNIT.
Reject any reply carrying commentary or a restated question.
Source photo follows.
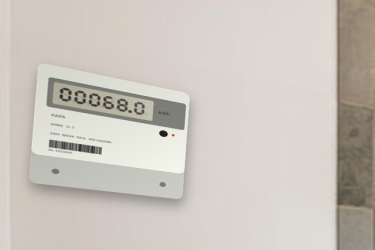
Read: value=68.0 unit=kWh
